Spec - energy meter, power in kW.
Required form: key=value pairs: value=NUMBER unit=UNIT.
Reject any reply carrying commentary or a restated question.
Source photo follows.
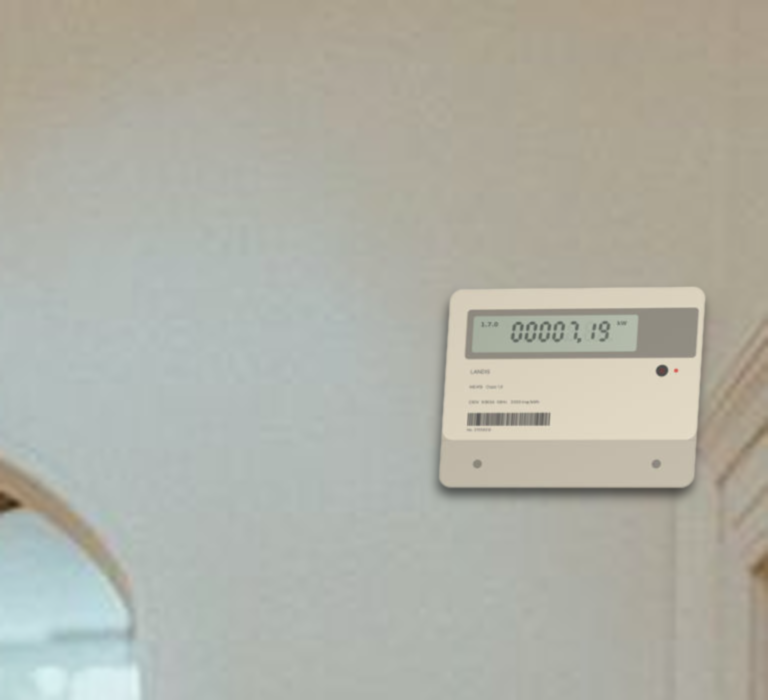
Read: value=7.19 unit=kW
